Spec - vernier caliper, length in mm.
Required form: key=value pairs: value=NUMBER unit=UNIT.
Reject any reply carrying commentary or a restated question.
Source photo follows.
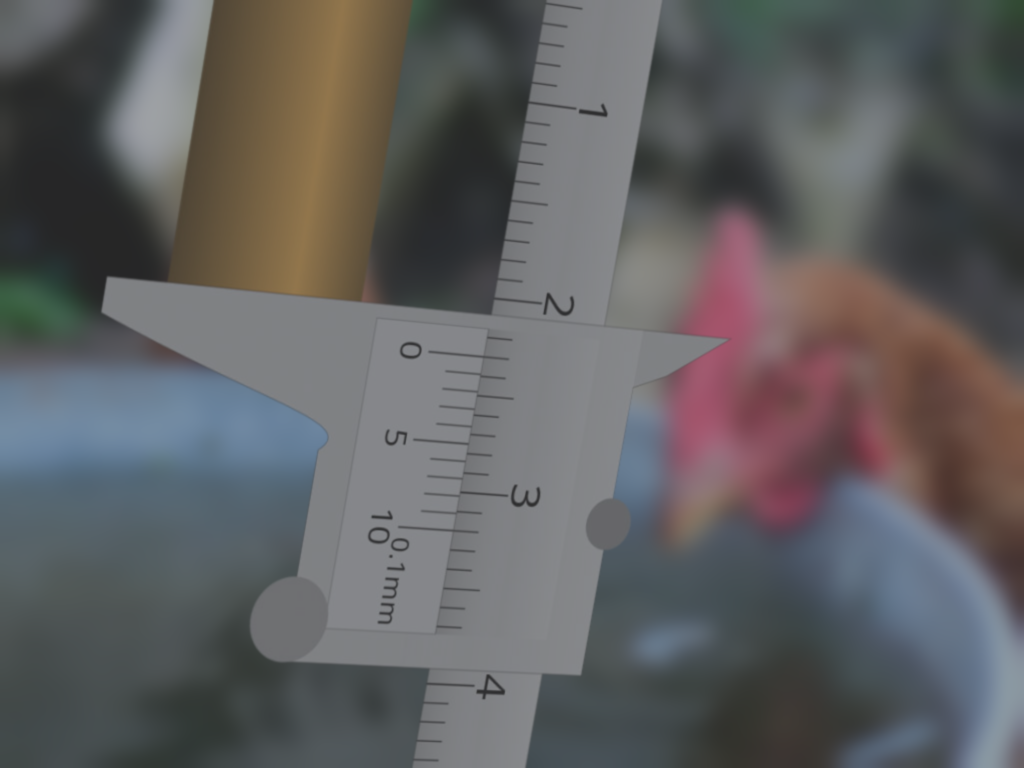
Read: value=23.0 unit=mm
